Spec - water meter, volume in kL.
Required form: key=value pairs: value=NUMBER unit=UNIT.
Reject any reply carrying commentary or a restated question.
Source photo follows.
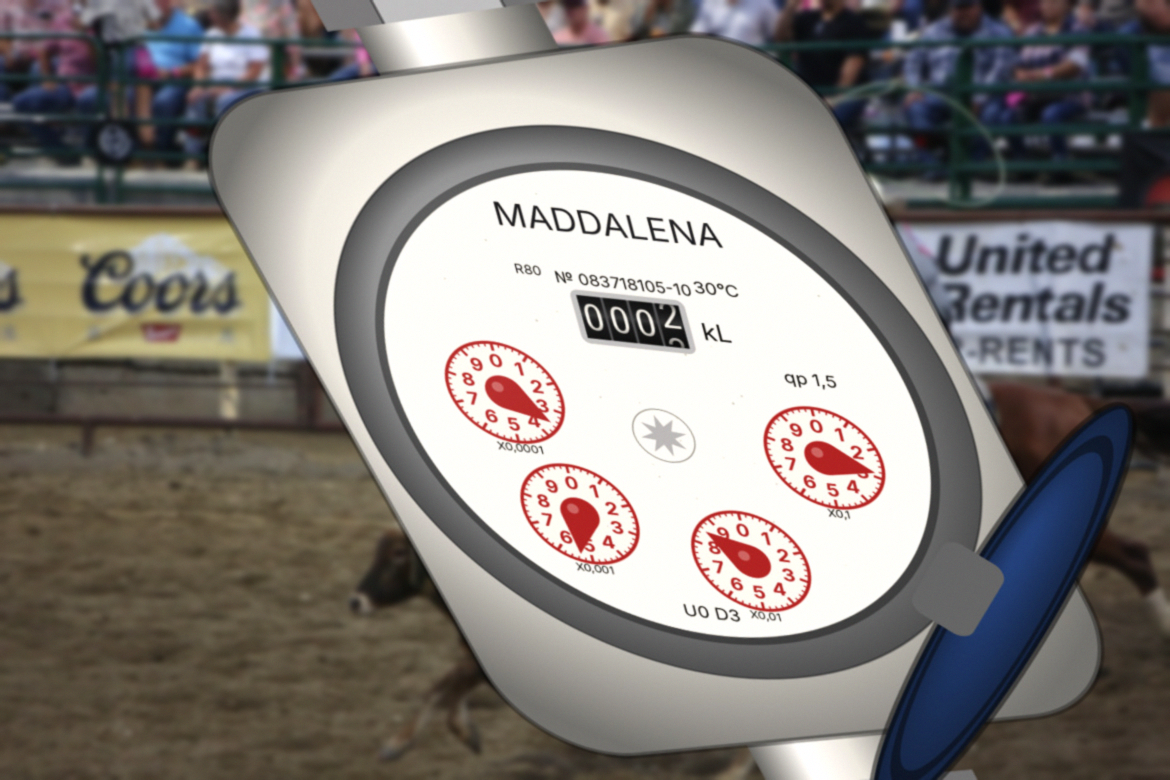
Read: value=2.2853 unit=kL
